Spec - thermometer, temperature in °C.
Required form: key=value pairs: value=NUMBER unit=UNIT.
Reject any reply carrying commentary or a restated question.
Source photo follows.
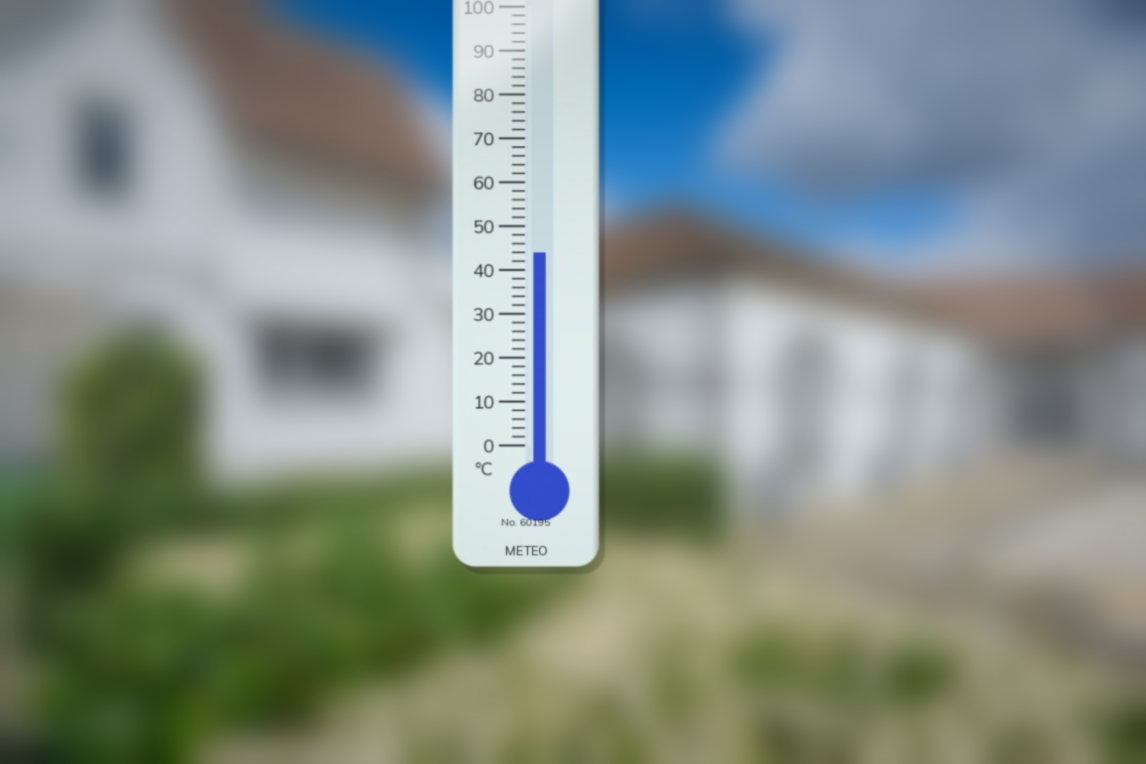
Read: value=44 unit=°C
